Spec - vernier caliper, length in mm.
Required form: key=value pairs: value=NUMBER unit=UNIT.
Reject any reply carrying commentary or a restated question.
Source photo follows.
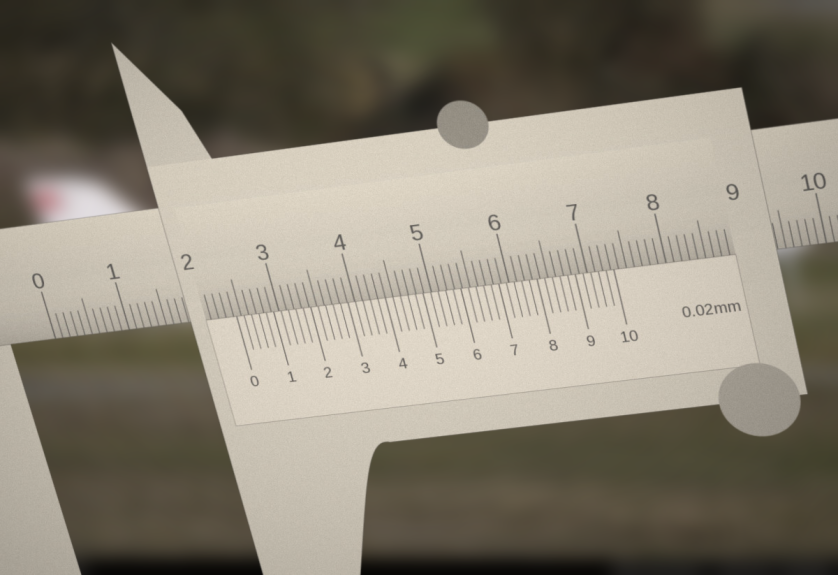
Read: value=24.4 unit=mm
